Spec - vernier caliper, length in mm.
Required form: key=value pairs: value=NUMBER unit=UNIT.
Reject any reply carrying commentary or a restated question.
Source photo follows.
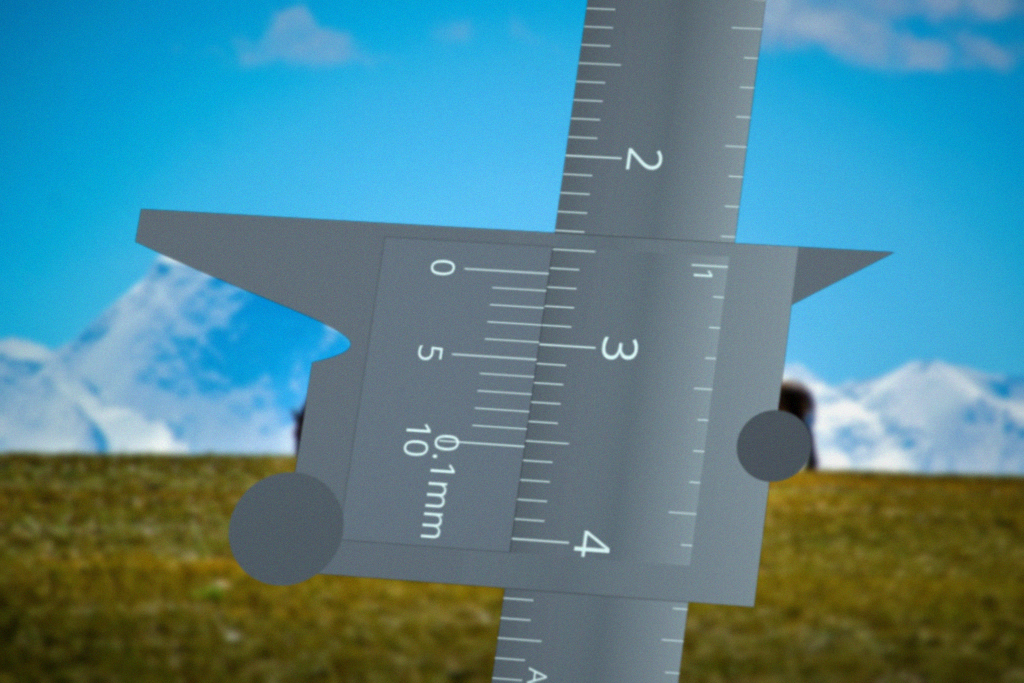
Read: value=26.3 unit=mm
